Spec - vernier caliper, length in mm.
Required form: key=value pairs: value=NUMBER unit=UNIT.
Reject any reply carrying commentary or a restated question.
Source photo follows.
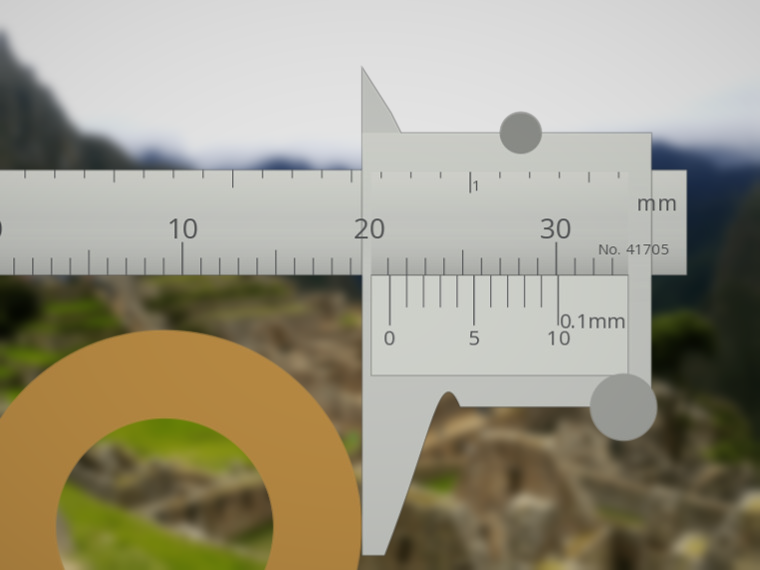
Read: value=21.1 unit=mm
